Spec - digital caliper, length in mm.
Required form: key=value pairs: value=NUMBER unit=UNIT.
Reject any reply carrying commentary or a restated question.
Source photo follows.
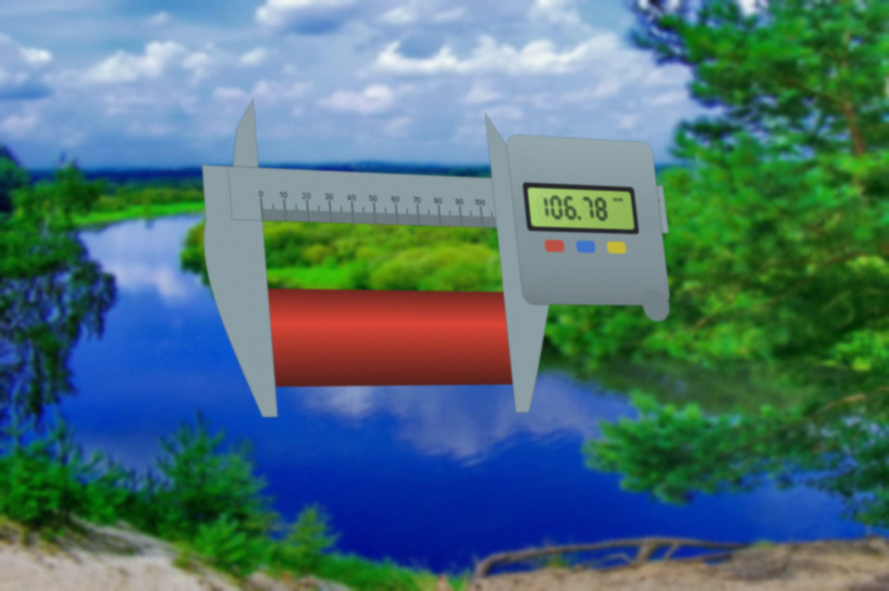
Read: value=106.78 unit=mm
